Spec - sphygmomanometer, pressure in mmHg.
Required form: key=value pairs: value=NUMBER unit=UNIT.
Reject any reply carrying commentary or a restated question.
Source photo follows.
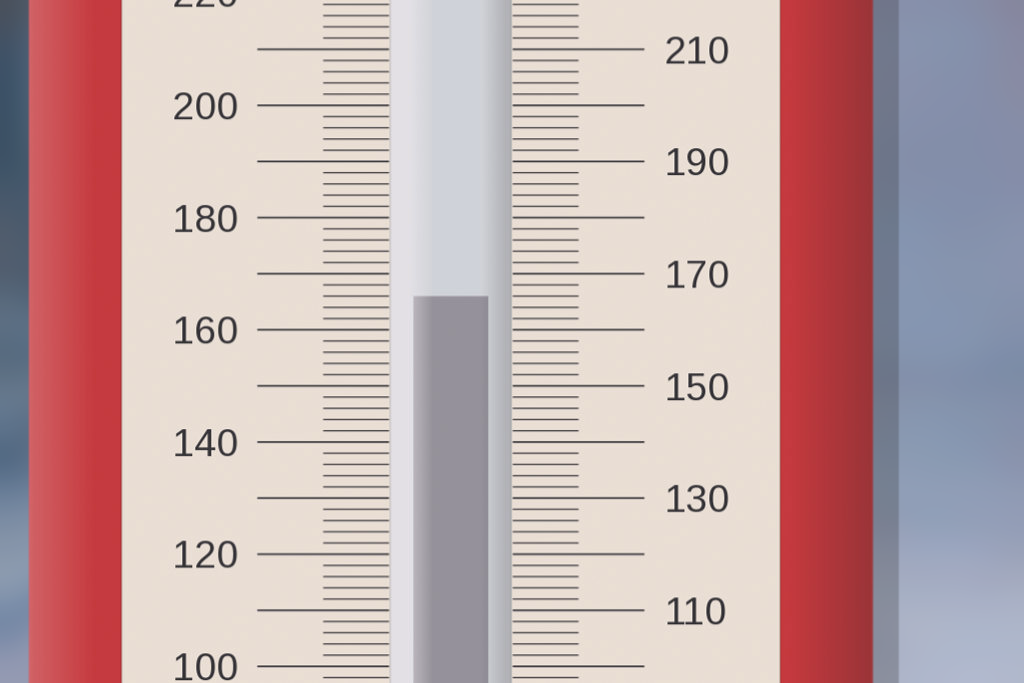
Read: value=166 unit=mmHg
